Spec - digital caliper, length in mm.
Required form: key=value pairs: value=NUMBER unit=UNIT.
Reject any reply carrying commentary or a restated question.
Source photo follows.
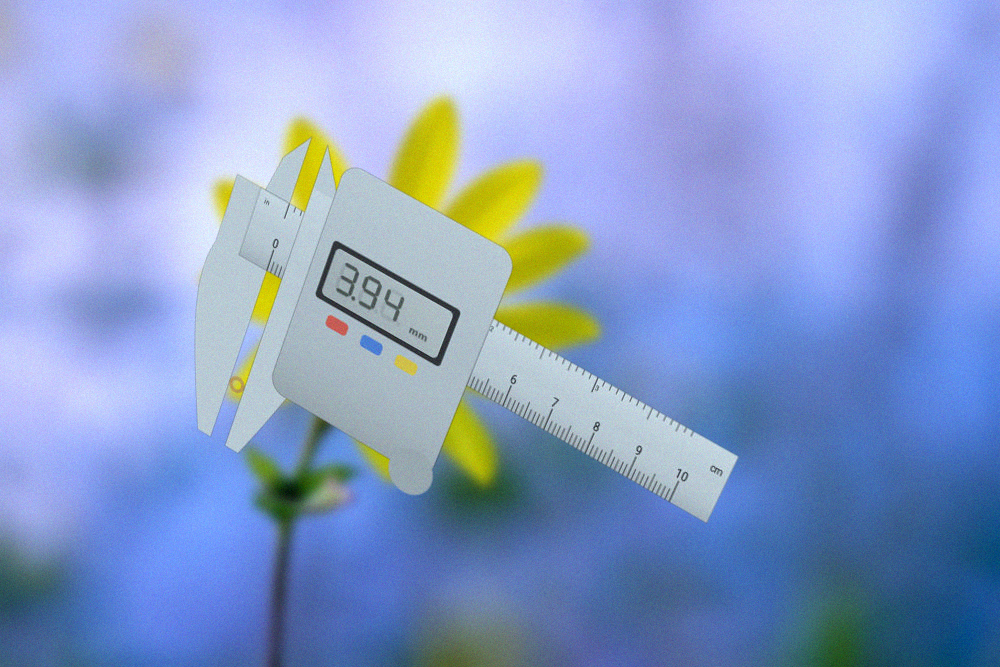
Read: value=3.94 unit=mm
